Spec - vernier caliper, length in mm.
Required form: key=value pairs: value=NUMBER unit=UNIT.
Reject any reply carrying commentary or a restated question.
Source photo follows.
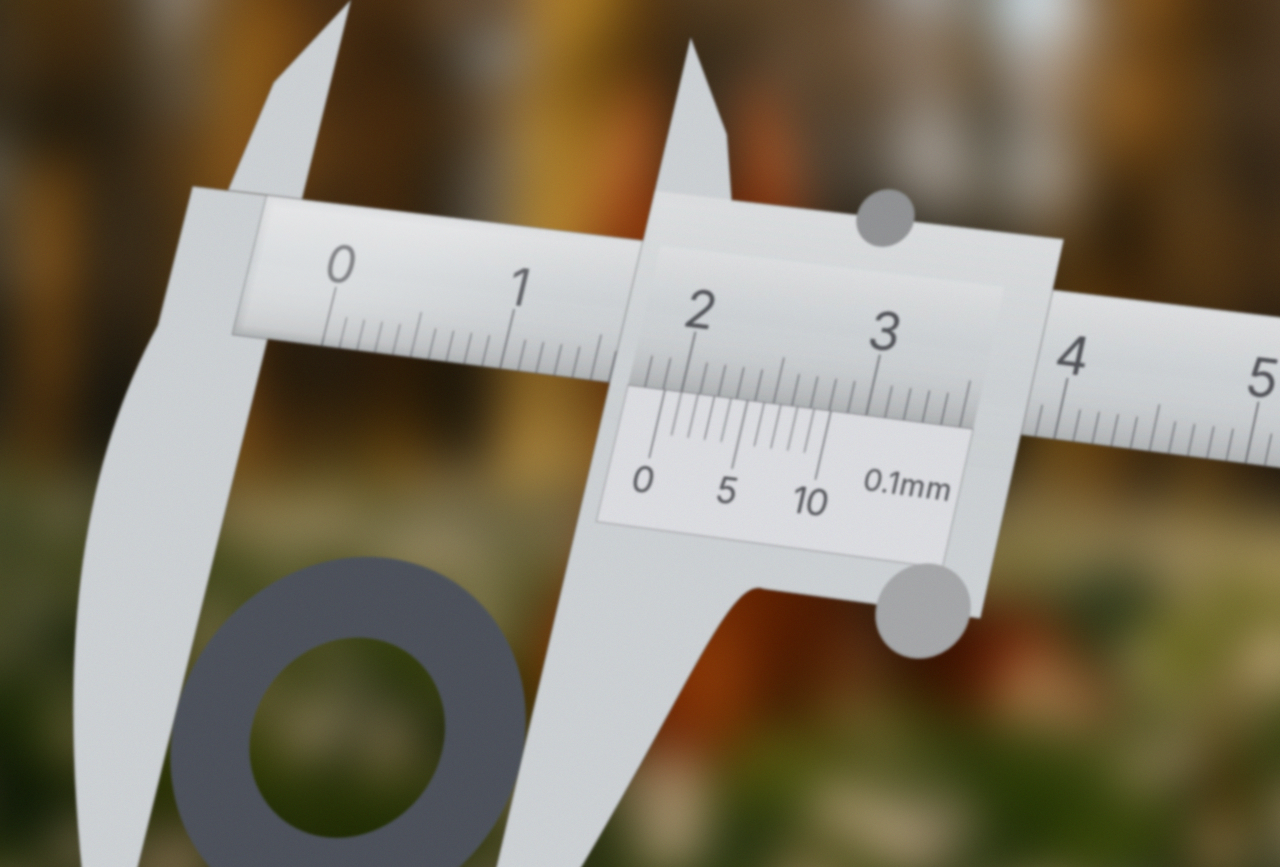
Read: value=19.1 unit=mm
